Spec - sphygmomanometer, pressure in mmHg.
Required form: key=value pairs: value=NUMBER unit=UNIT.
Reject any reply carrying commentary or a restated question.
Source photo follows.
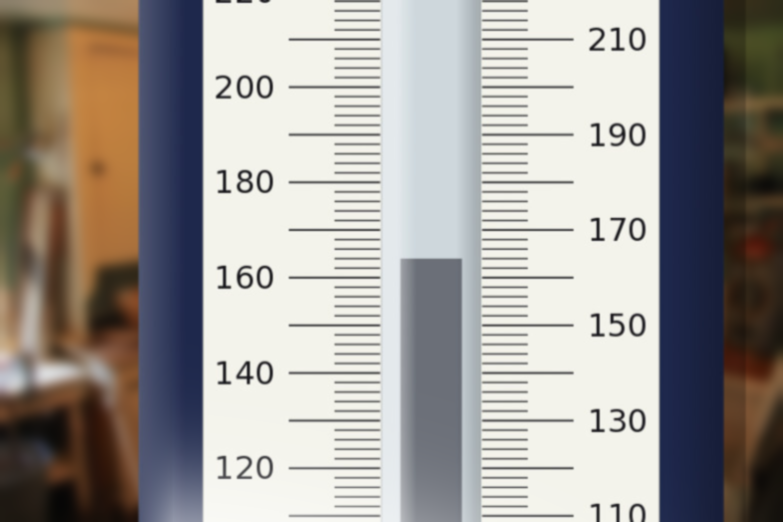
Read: value=164 unit=mmHg
